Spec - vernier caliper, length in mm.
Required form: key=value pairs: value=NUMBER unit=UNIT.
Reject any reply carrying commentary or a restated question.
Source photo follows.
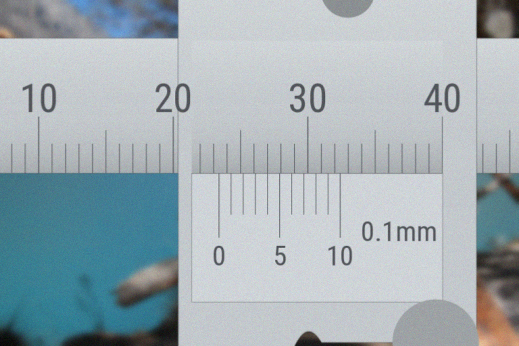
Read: value=23.4 unit=mm
